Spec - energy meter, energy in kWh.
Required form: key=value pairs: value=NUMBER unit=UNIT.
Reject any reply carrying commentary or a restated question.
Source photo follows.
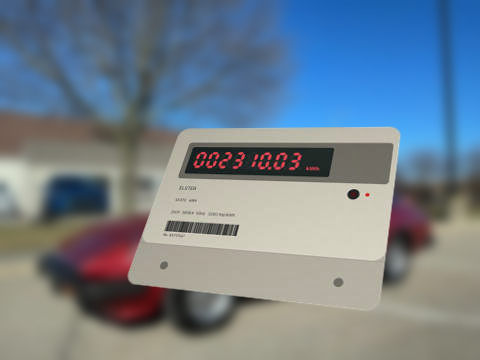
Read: value=2310.03 unit=kWh
